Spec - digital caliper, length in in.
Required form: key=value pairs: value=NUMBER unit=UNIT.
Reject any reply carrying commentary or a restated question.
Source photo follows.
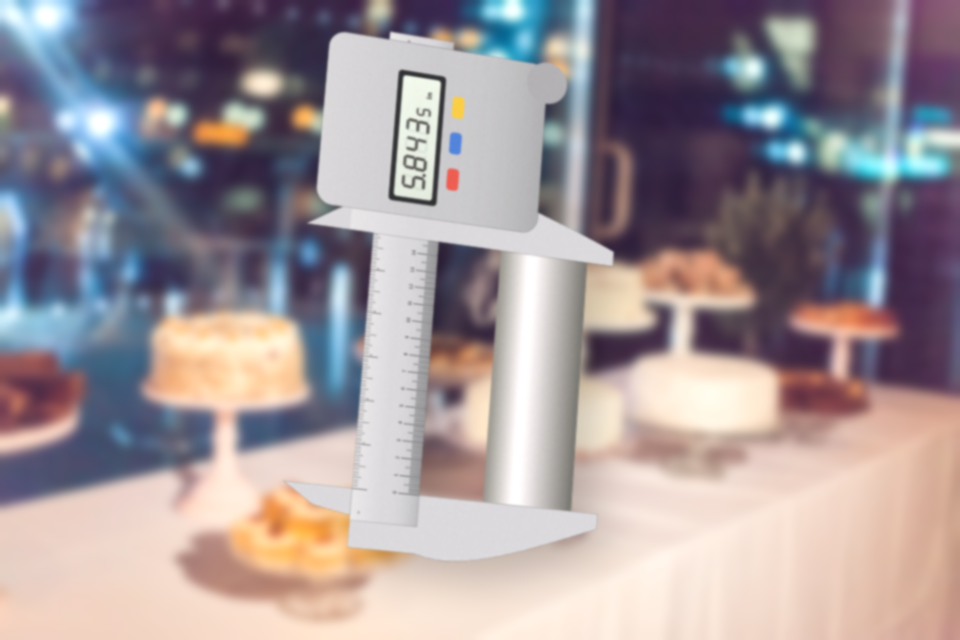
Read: value=5.8435 unit=in
